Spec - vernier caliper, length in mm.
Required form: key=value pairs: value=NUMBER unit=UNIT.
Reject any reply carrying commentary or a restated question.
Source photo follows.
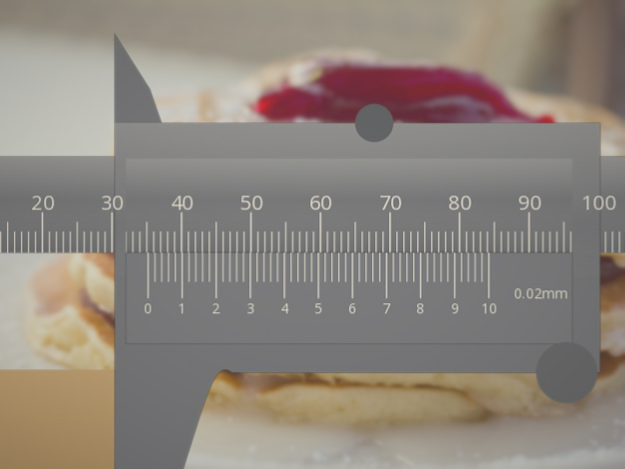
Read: value=35.2 unit=mm
